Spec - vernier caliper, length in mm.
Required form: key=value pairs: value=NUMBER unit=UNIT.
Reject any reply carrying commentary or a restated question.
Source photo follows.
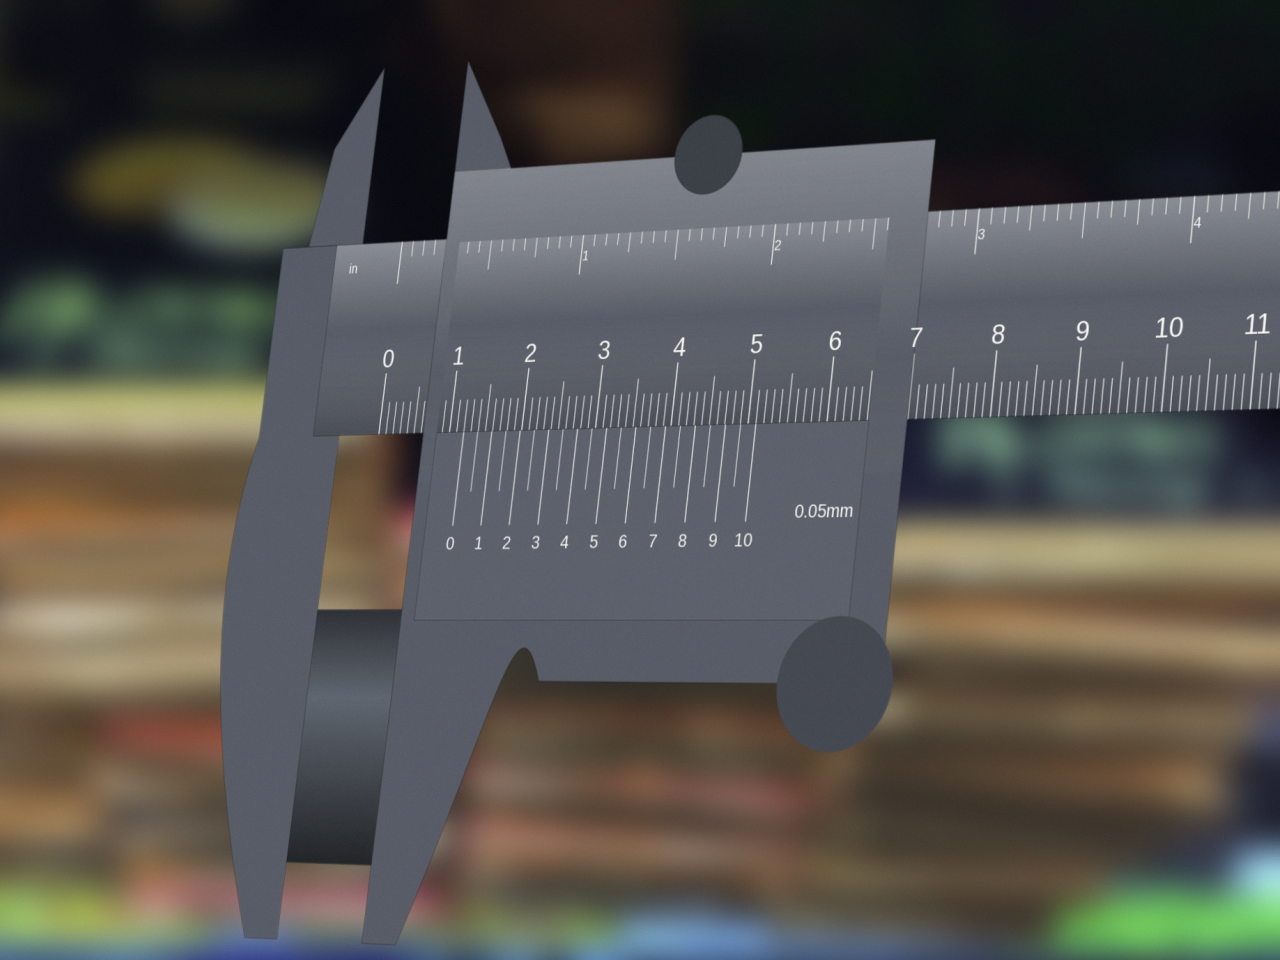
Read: value=12.0 unit=mm
